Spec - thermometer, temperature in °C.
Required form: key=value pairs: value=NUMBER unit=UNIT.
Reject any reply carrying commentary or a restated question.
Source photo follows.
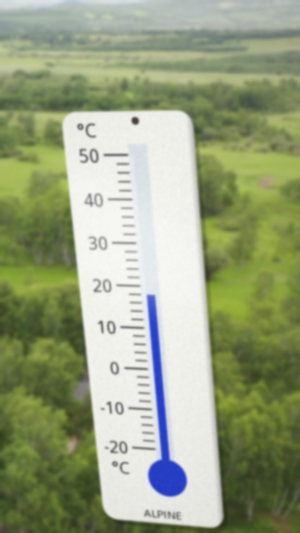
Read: value=18 unit=°C
